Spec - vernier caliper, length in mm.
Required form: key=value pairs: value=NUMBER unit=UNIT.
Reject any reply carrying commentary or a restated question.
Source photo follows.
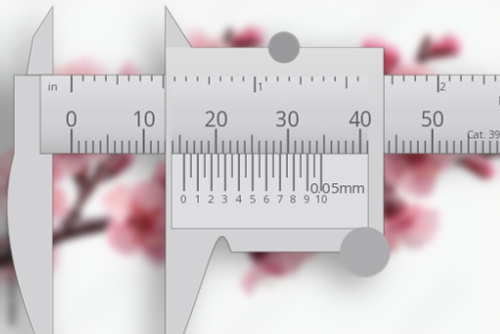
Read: value=15.6 unit=mm
